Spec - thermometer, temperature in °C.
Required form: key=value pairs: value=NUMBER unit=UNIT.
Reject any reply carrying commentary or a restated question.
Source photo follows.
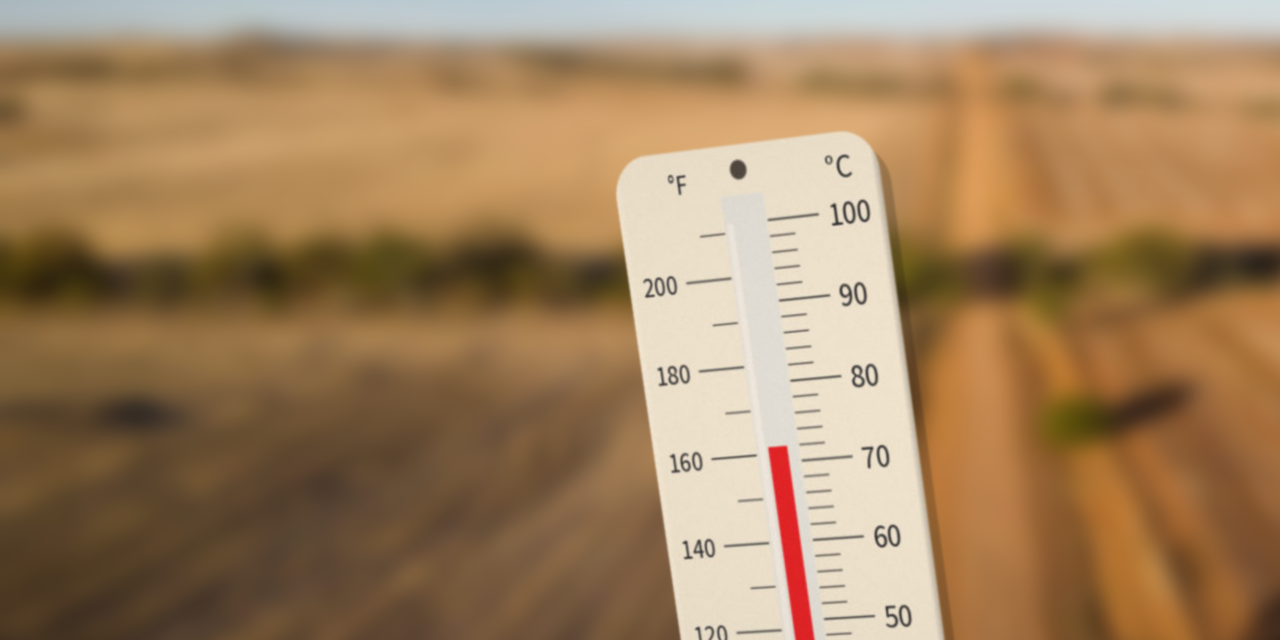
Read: value=72 unit=°C
